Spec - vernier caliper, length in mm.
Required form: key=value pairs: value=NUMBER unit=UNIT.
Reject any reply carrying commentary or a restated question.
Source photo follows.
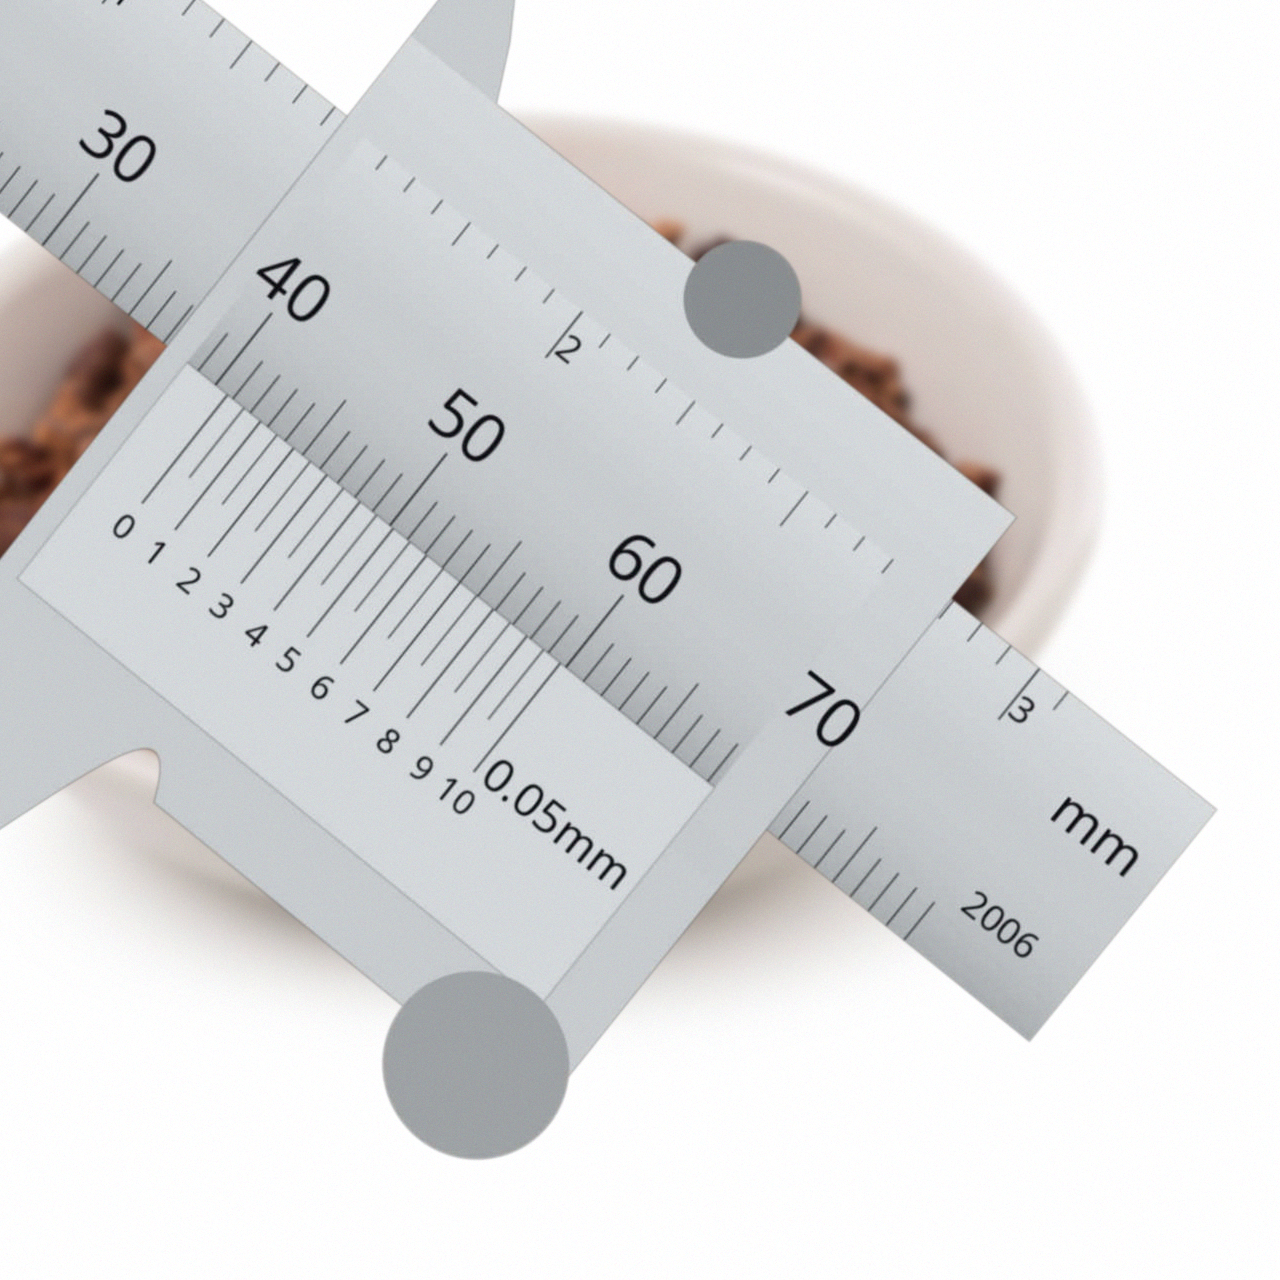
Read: value=40.7 unit=mm
